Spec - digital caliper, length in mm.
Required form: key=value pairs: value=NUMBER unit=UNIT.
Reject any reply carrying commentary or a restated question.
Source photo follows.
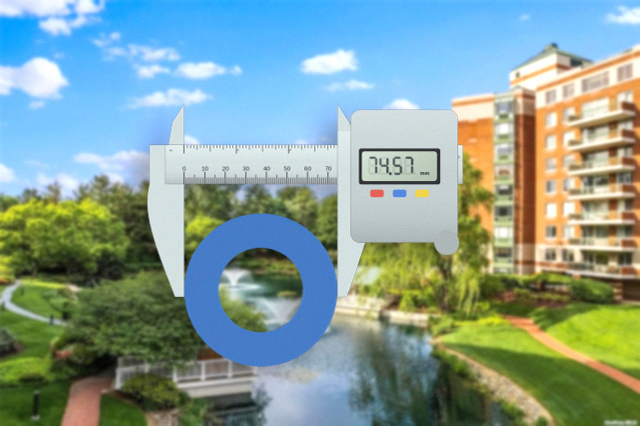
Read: value=74.57 unit=mm
